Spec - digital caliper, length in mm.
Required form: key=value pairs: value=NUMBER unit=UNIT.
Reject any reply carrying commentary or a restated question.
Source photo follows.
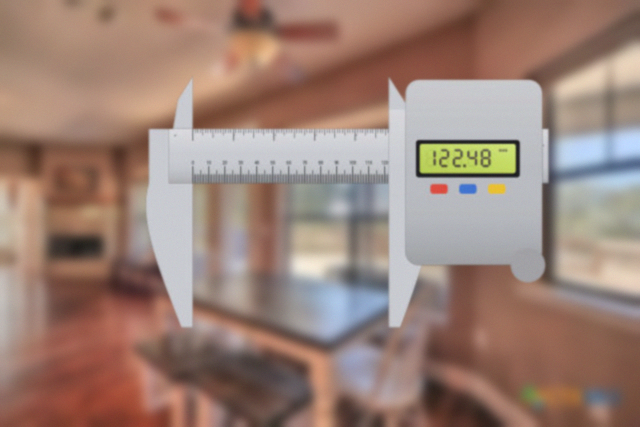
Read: value=122.48 unit=mm
